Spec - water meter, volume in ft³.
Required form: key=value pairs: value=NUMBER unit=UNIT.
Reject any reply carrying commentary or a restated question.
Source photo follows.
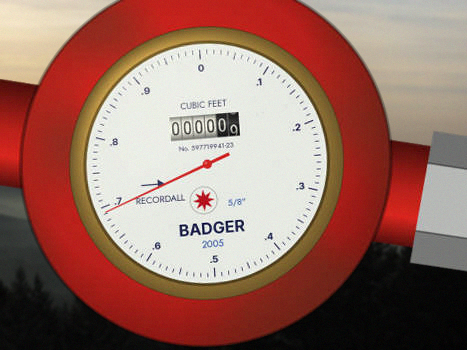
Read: value=8.69 unit=ft³
